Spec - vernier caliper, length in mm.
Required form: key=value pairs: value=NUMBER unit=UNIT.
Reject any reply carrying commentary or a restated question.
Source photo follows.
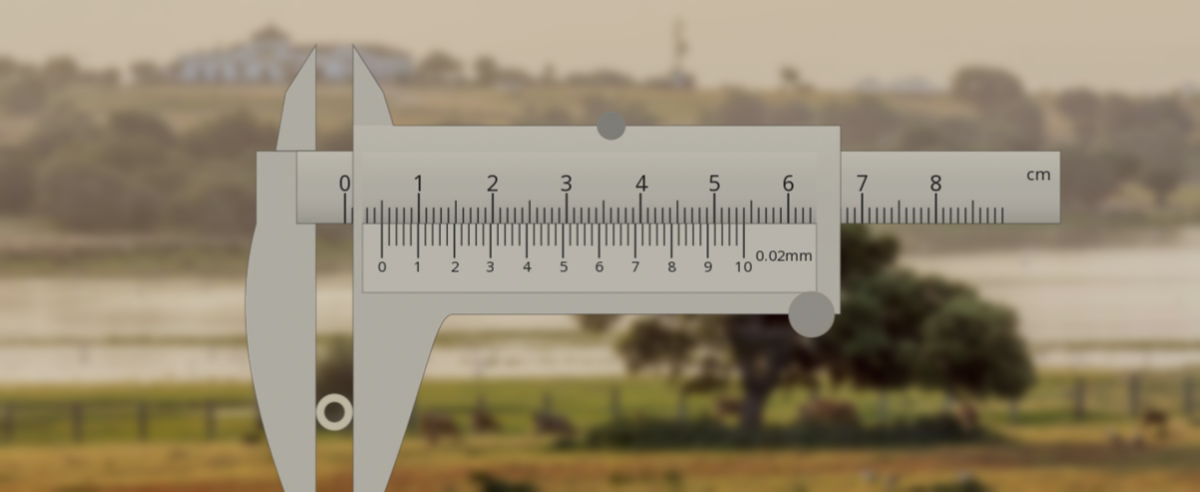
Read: value=5.0 unit=mm
